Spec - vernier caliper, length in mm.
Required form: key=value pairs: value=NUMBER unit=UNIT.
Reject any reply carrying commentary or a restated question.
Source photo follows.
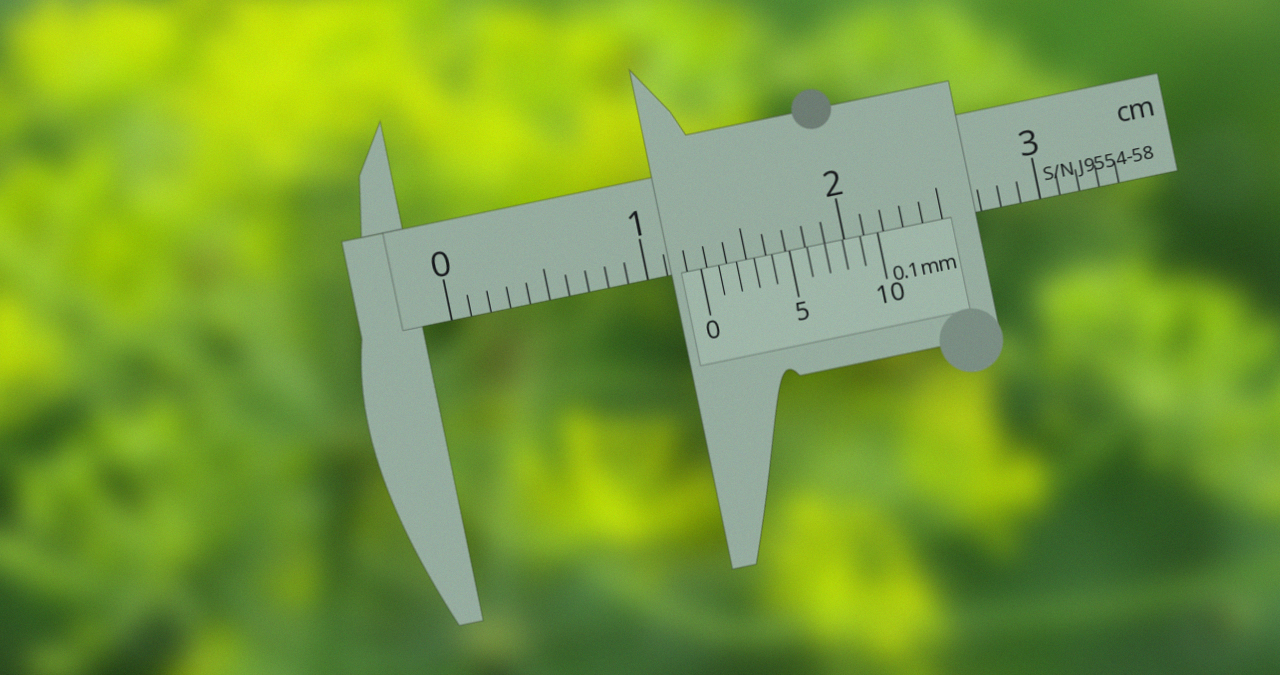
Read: value=12.7 unit=mm
